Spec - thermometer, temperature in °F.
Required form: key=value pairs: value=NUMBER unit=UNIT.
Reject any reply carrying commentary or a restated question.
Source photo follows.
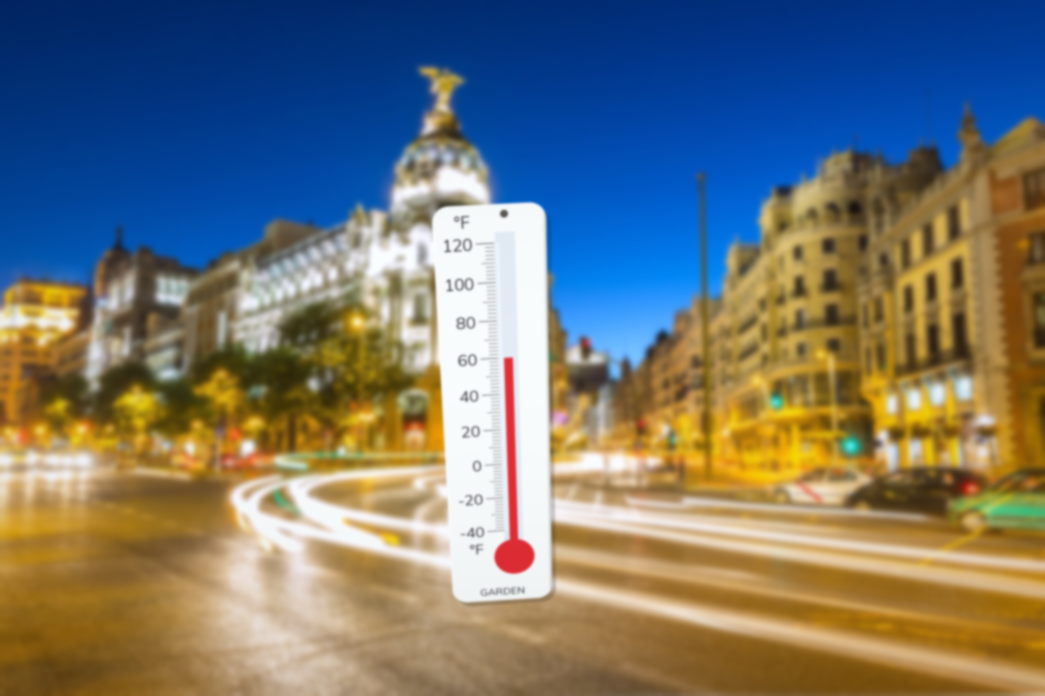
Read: value=60 unit=°F
